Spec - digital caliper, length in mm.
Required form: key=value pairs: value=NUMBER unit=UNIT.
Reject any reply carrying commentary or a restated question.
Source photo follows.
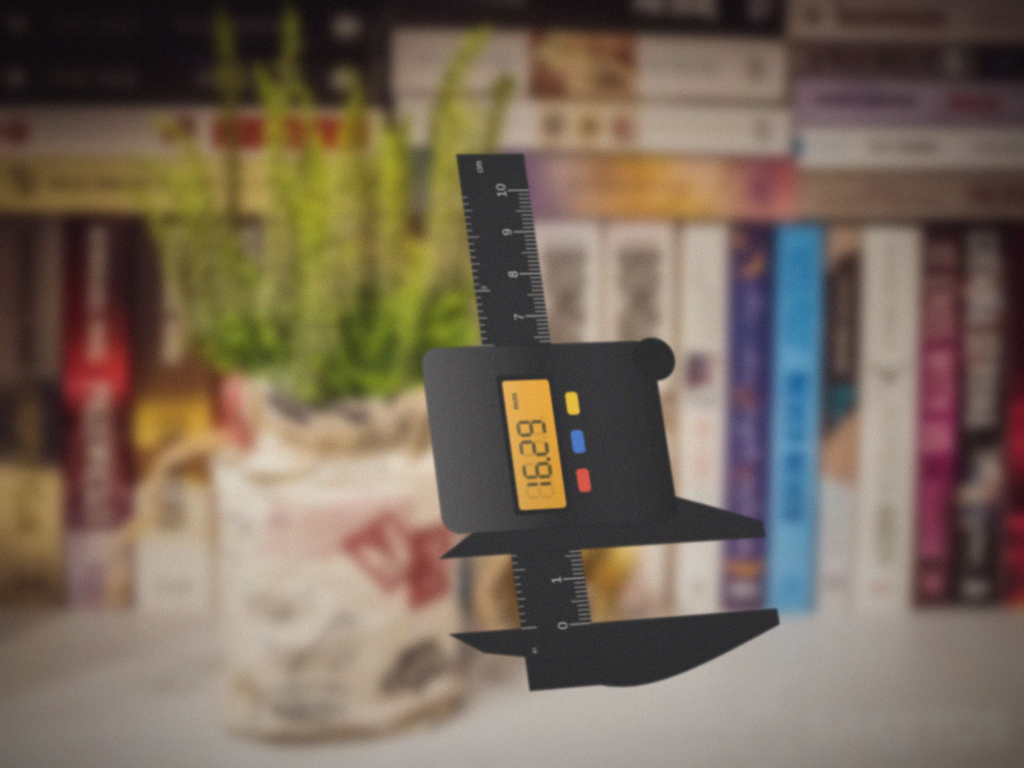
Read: value=16.29 unit=mm
